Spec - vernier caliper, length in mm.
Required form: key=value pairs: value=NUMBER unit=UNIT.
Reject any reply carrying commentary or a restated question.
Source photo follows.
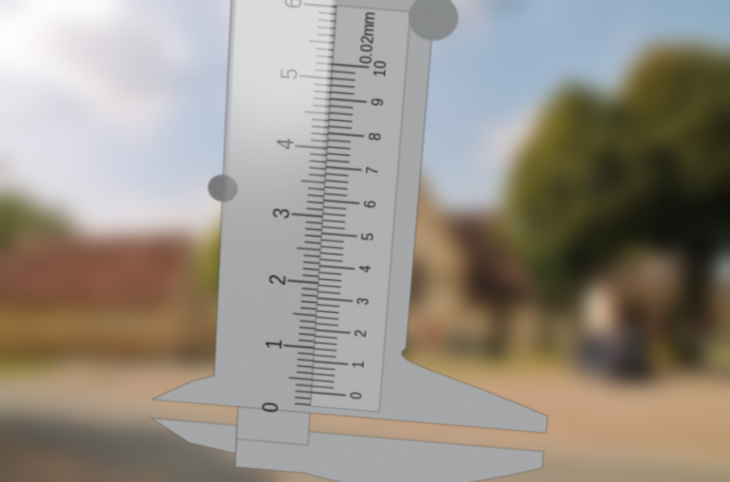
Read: value=3.0 unit=mm
